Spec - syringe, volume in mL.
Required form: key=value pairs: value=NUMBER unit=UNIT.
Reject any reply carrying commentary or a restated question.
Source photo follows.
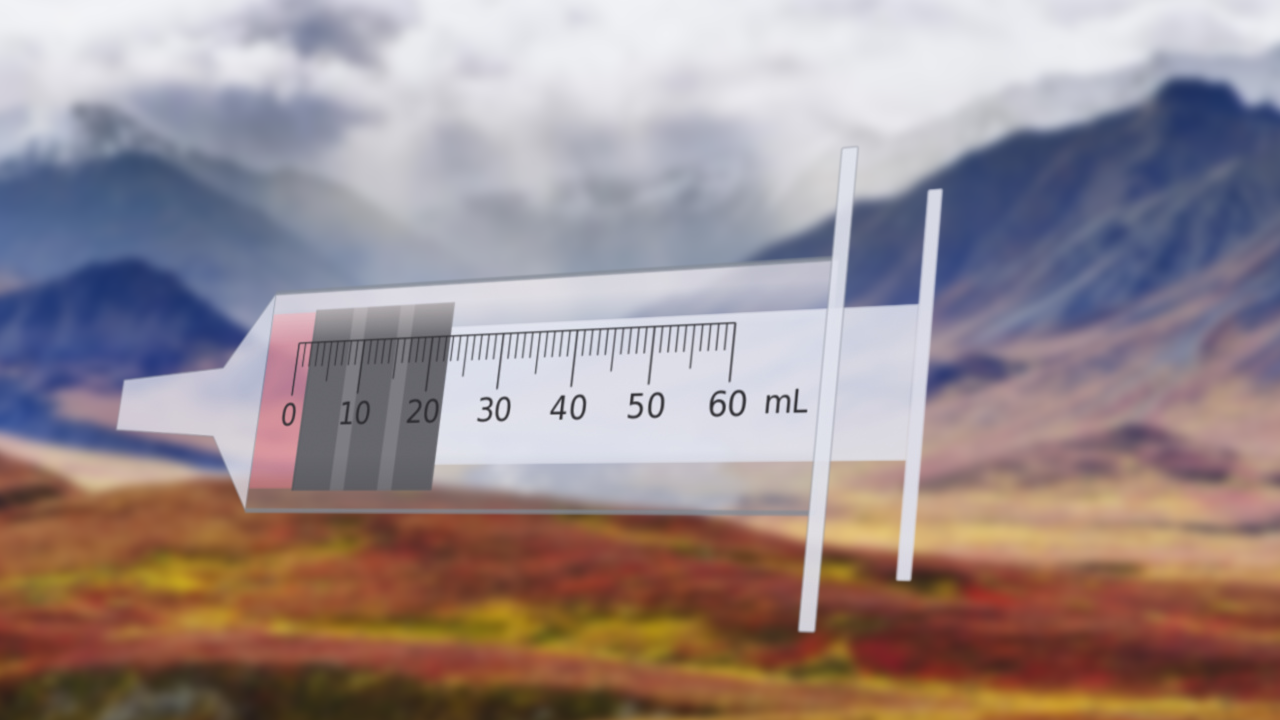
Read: value=2 unit=mL
